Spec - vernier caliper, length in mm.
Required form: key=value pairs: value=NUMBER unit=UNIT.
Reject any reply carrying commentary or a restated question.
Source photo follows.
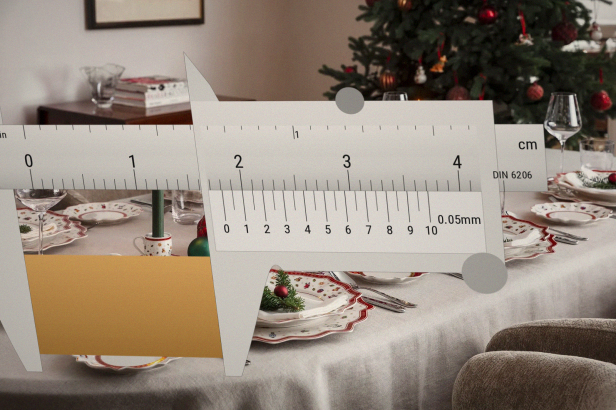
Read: value=18.1 unit=mm
